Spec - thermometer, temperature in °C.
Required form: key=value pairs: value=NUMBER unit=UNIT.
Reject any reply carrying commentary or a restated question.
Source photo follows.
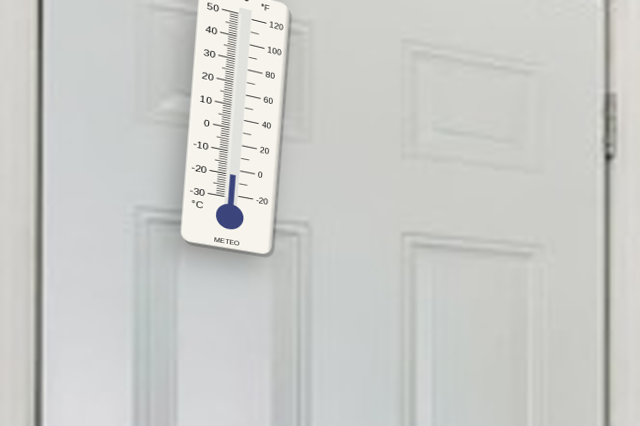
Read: value=-20 unit=°C
